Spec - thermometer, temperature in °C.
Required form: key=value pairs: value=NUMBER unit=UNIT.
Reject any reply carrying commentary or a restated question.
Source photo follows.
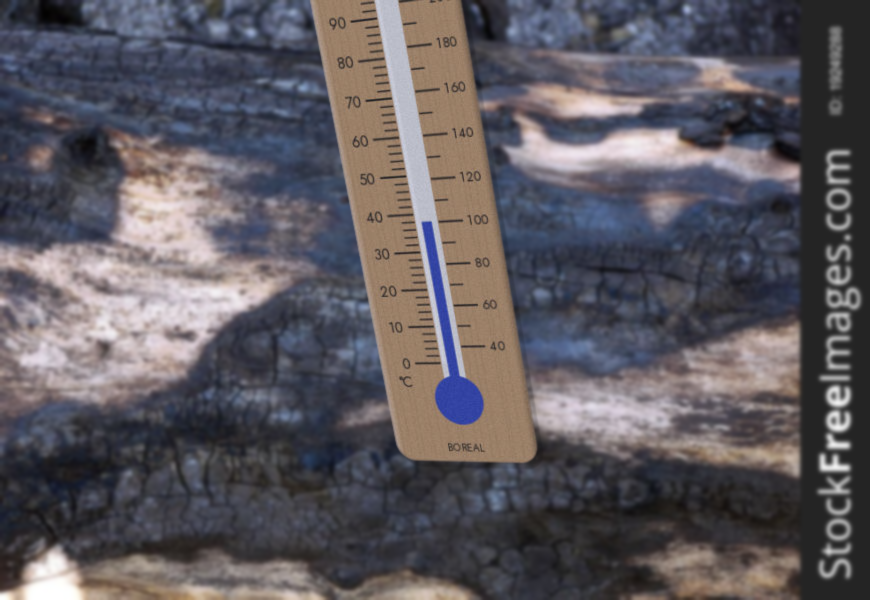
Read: value=38 unit=°C
